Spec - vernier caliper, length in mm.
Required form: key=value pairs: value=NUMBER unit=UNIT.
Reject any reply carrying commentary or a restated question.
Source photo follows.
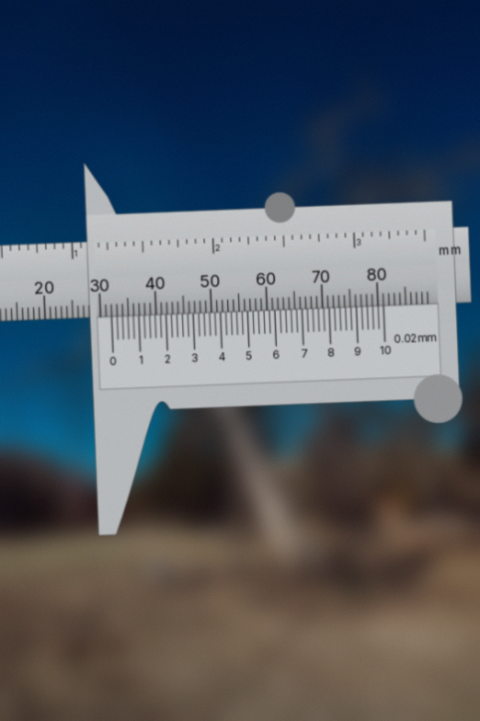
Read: value=32.0 unit=mm
